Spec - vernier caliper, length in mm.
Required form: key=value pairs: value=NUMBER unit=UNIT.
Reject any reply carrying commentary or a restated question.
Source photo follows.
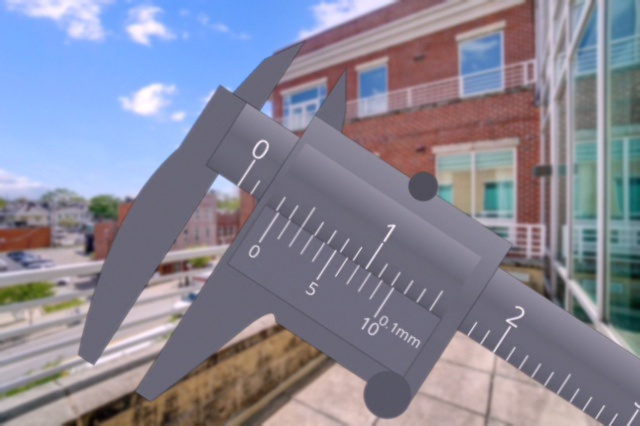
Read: value=3.2 unit=mm
